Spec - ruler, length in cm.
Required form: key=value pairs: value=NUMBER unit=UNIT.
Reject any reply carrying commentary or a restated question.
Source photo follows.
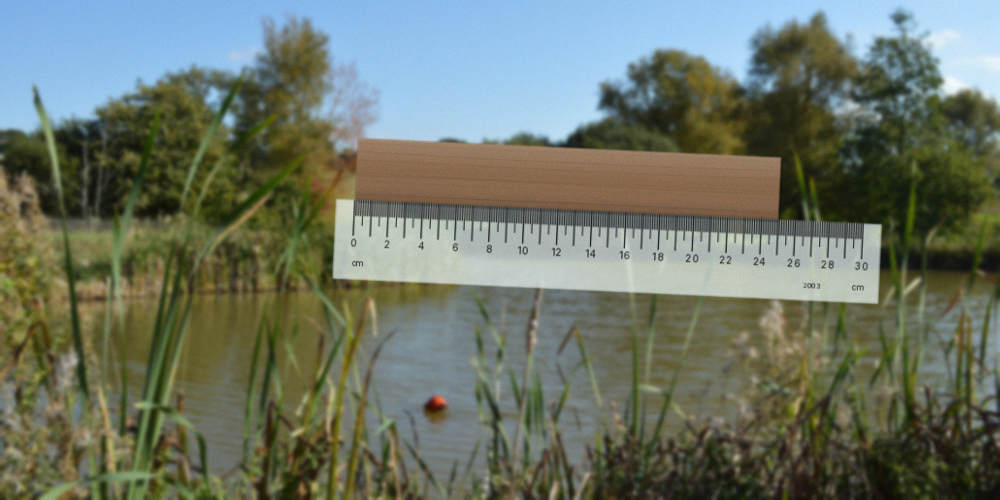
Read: value=25 unit=cm
